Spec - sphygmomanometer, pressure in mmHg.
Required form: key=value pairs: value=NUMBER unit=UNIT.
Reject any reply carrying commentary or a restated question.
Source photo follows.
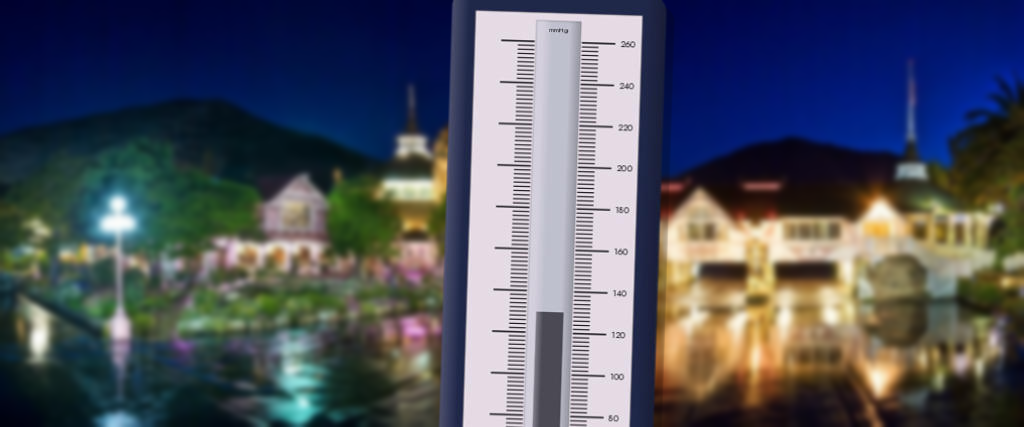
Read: value=130 unit=mmHg
